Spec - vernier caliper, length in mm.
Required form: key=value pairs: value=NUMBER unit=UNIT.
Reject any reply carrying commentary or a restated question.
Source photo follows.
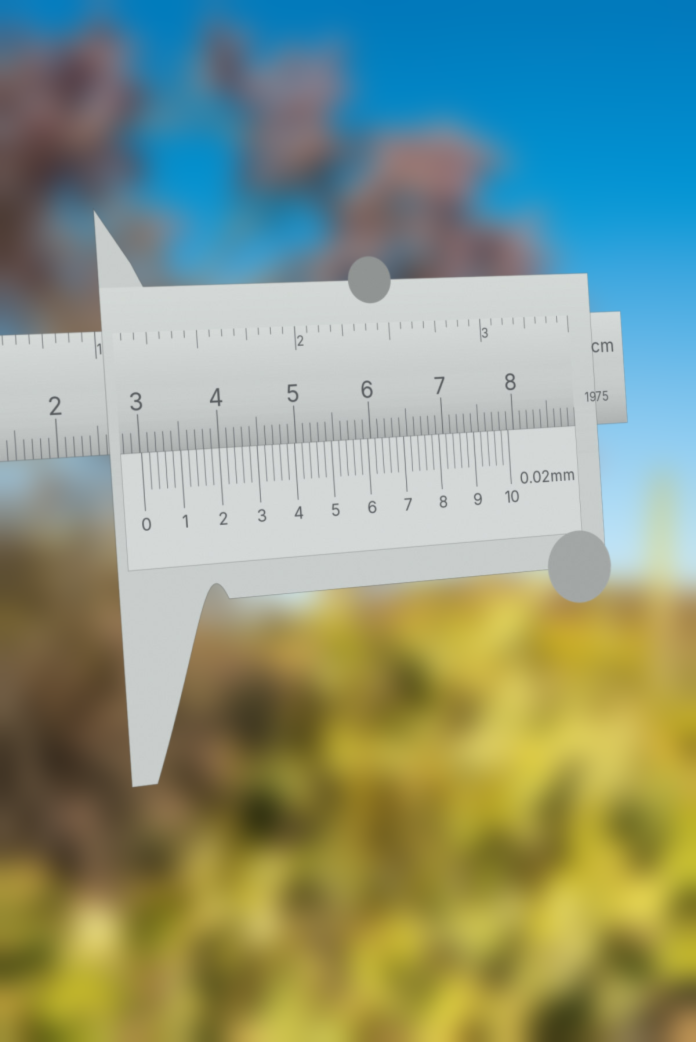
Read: value=30.2 unit=mm
